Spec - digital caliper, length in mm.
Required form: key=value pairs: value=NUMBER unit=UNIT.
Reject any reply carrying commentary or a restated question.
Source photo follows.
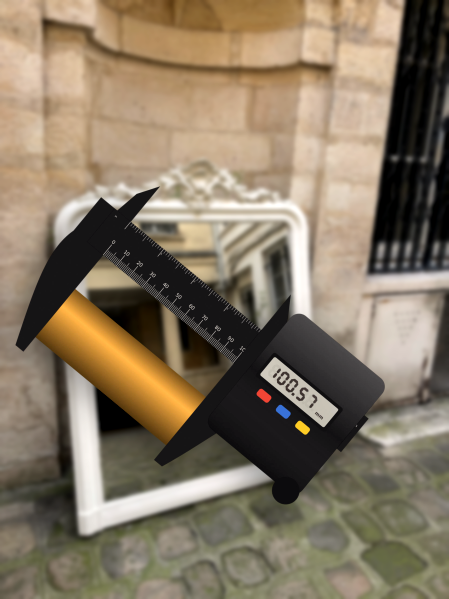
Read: value=100.57 unit=mm
